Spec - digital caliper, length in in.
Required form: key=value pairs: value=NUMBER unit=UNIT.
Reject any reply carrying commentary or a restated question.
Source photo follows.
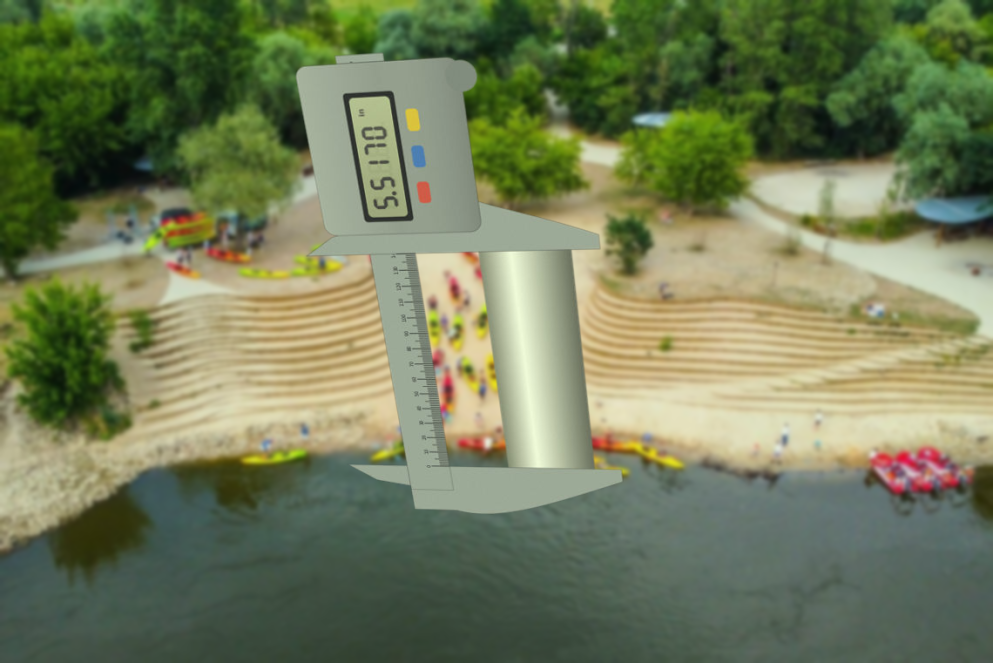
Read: value=5.5170 unit=in
